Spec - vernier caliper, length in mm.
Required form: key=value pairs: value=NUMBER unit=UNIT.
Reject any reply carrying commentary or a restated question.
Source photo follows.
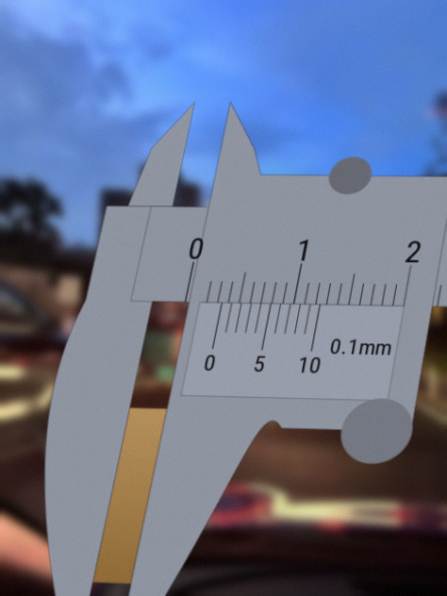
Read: value=3.4 unit=mm
